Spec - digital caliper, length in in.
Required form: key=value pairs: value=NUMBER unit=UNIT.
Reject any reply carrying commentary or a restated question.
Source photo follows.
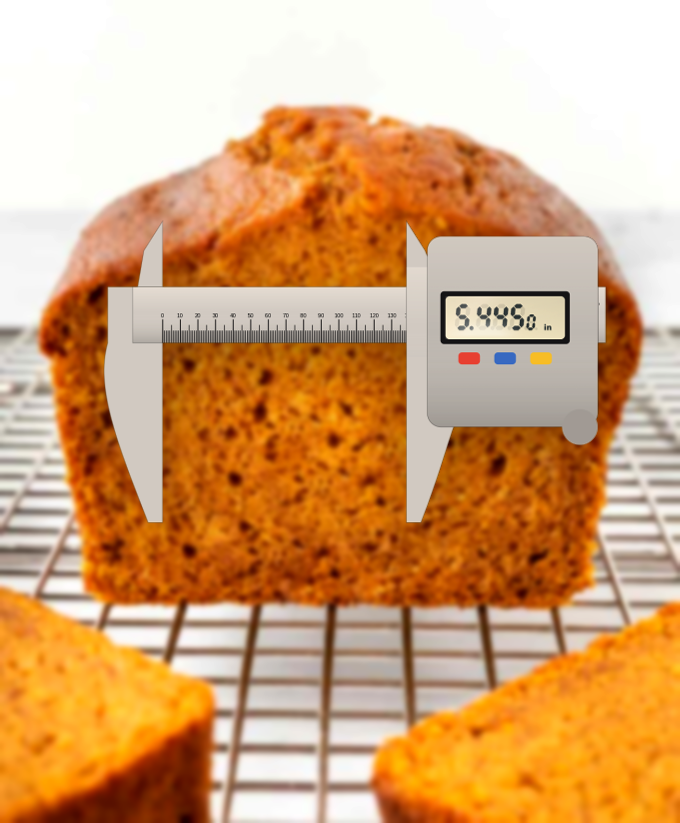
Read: value=5.4450 unit=in
